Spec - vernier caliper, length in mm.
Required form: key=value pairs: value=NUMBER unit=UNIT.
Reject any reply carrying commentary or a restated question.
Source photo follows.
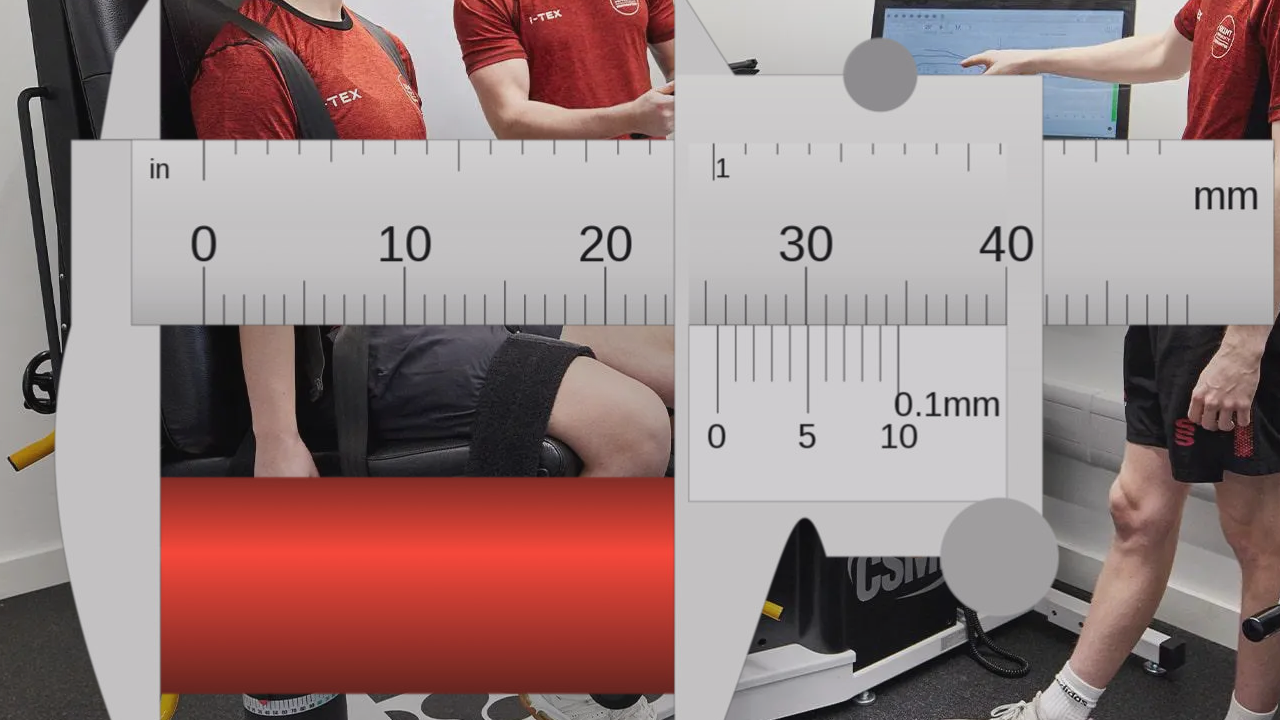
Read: value=25.6 unit=mm
